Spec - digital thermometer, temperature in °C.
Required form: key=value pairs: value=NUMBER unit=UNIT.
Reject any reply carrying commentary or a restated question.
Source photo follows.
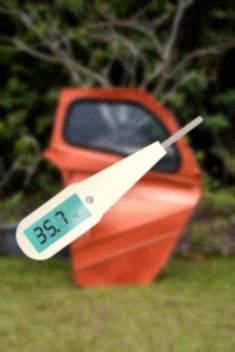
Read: value=35.7 unit=°C
